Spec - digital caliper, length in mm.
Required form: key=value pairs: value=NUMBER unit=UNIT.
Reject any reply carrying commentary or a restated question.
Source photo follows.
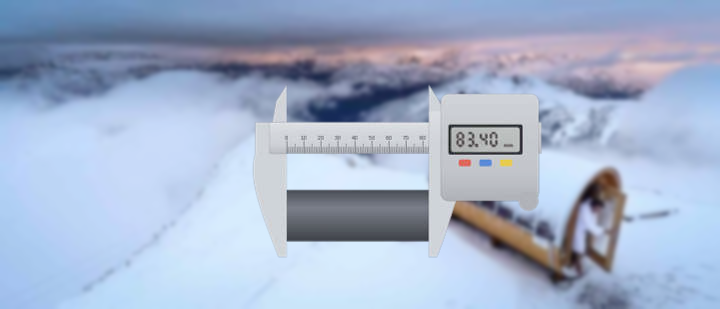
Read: value=83.40 unit=mm
